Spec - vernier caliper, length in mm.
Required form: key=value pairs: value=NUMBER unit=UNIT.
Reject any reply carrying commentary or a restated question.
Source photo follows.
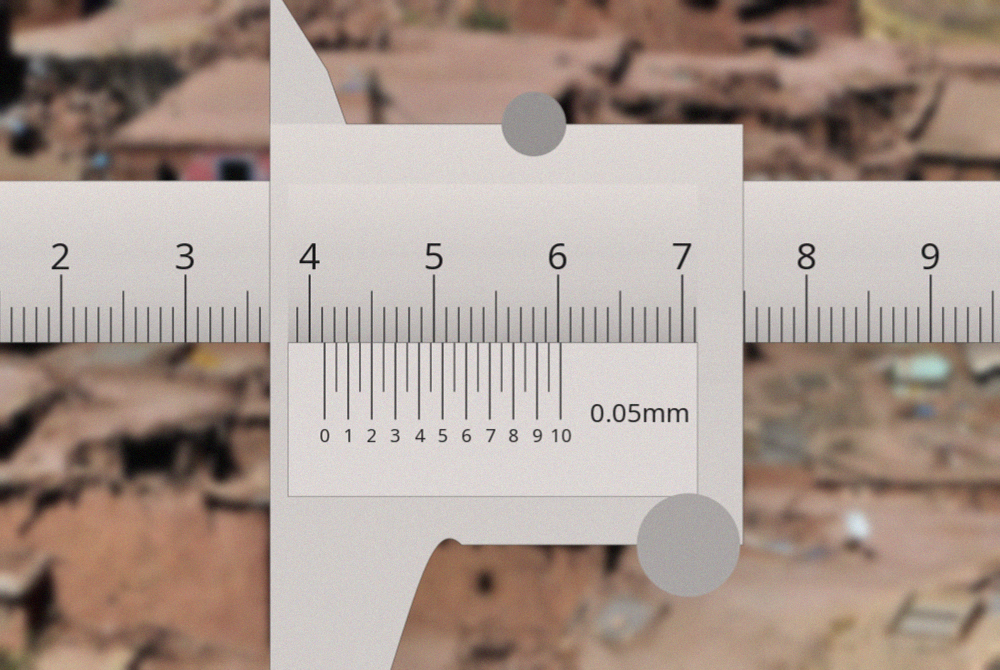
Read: value=41.2 unit=mm
